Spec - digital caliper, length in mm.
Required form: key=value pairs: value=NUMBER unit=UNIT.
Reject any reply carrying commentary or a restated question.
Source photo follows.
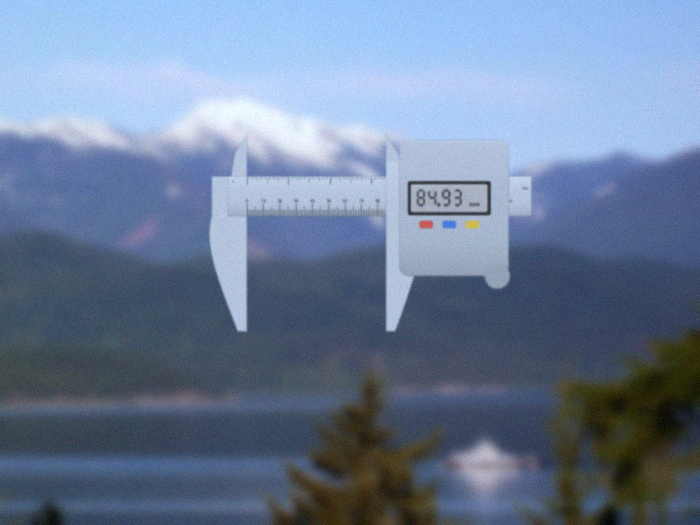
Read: value=84.93 unit=mm
